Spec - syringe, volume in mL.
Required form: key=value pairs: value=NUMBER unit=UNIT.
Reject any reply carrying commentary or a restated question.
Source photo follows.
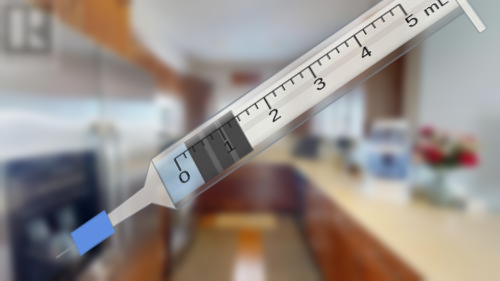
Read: value=0.3 unit=mL
